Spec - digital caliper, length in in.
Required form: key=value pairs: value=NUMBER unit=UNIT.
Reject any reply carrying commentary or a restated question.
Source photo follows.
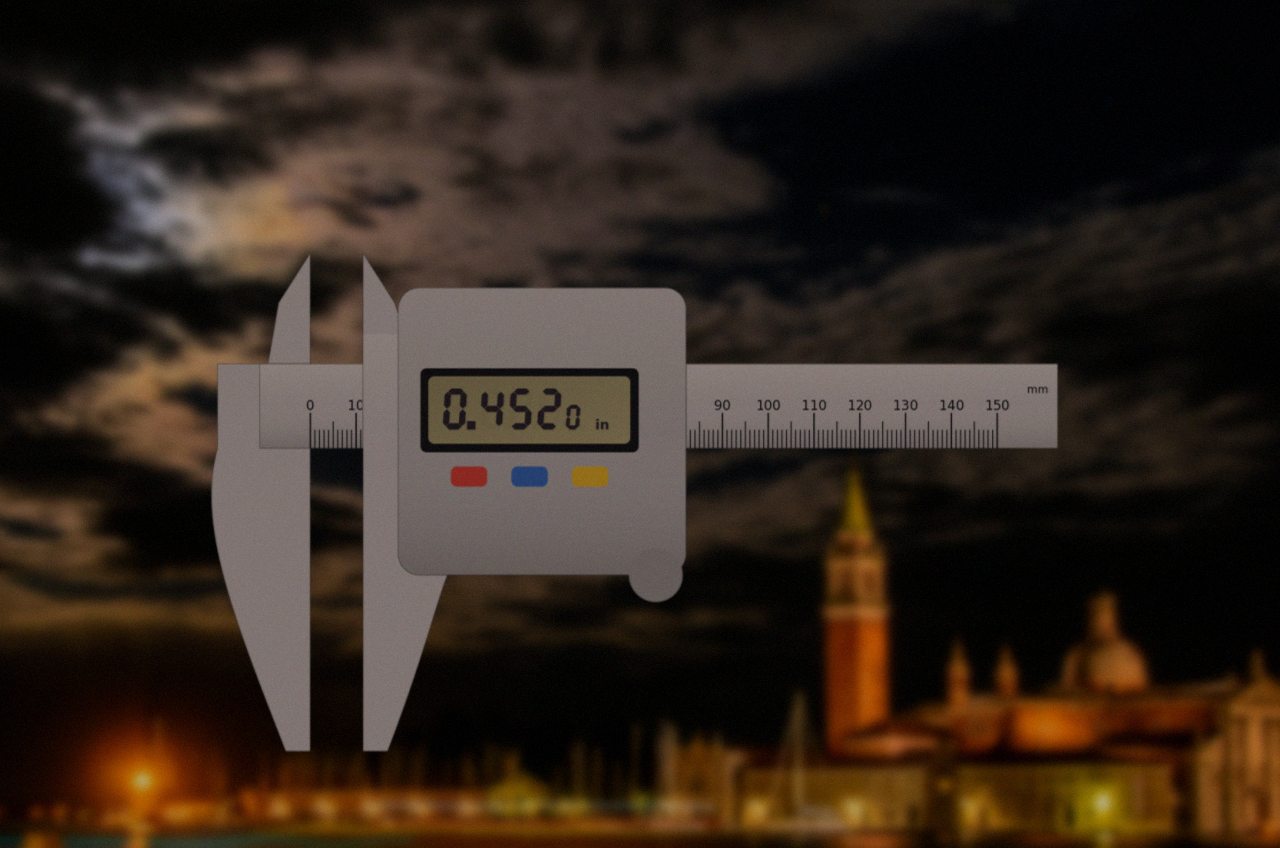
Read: value=0.4520 unit=in
